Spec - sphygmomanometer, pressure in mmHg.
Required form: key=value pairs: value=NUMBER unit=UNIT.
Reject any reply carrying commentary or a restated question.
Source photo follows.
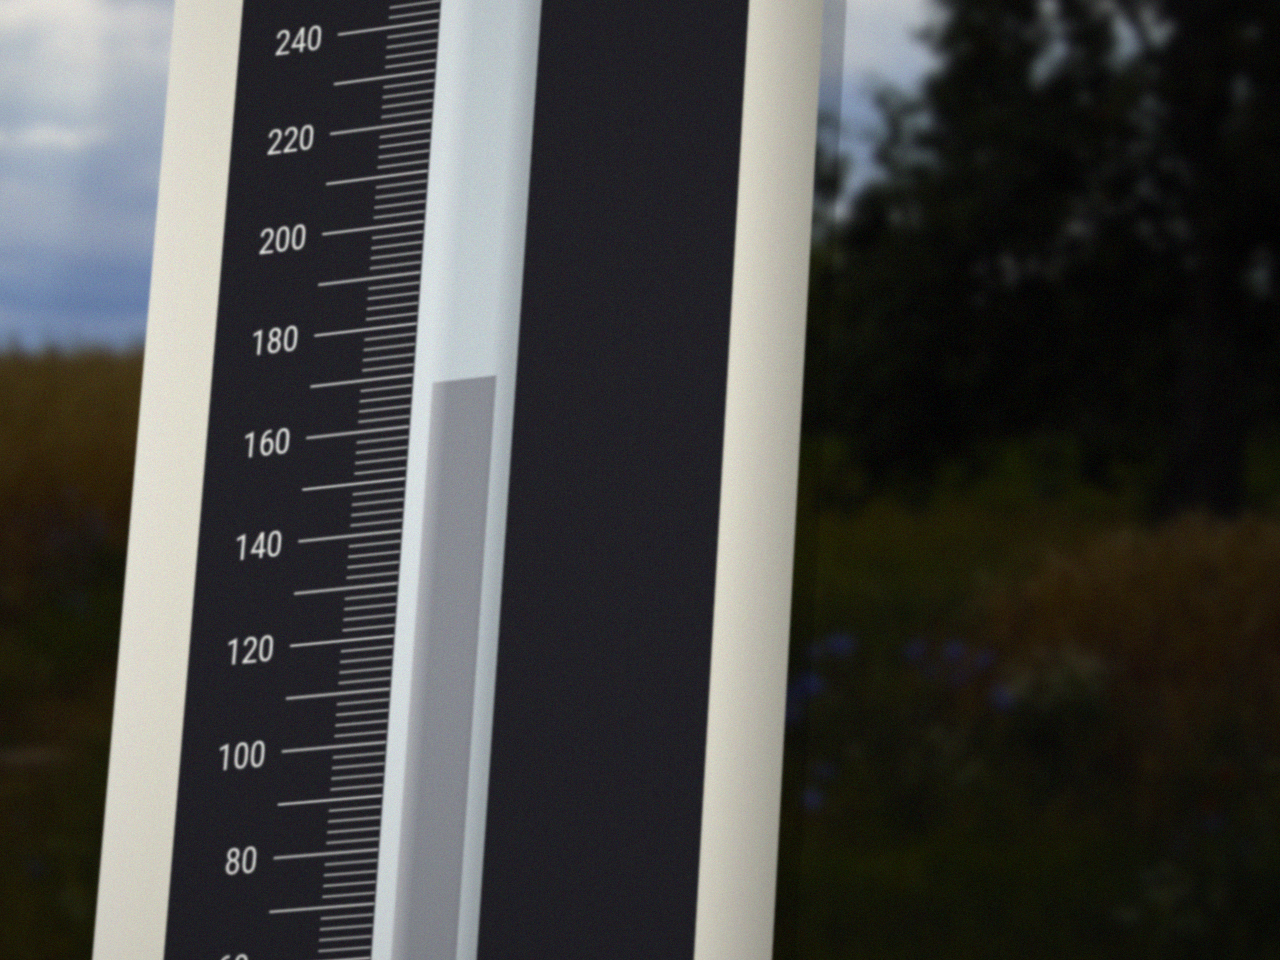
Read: value=168 unit=mmHg
